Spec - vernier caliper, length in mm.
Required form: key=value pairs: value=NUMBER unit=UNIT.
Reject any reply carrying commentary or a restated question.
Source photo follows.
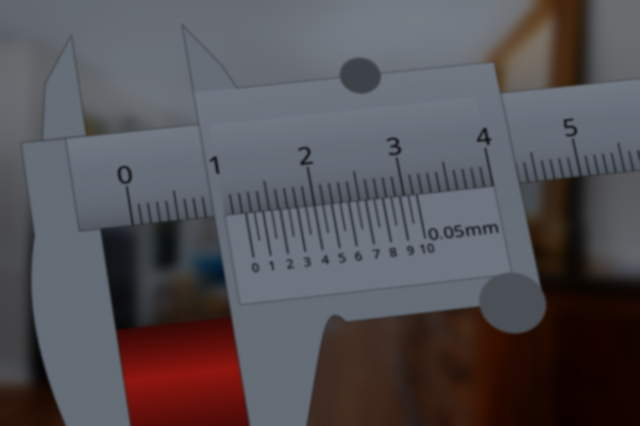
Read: value=12.4 unit=mm
